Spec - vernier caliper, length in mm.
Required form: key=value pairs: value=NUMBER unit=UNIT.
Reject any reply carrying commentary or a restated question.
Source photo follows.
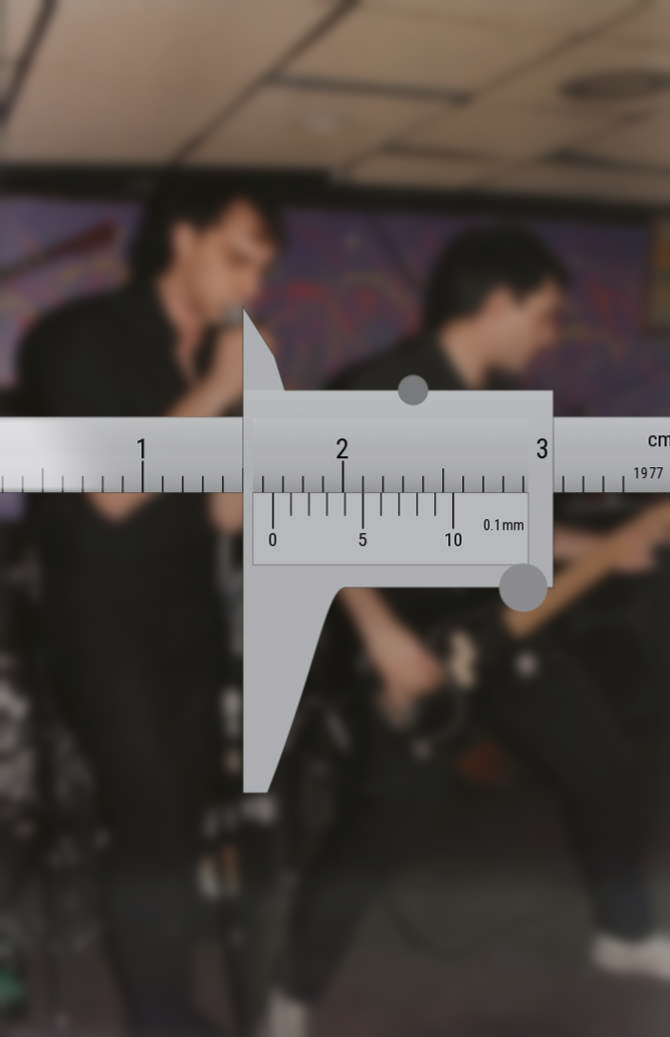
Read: value=16.5 unit=mm
